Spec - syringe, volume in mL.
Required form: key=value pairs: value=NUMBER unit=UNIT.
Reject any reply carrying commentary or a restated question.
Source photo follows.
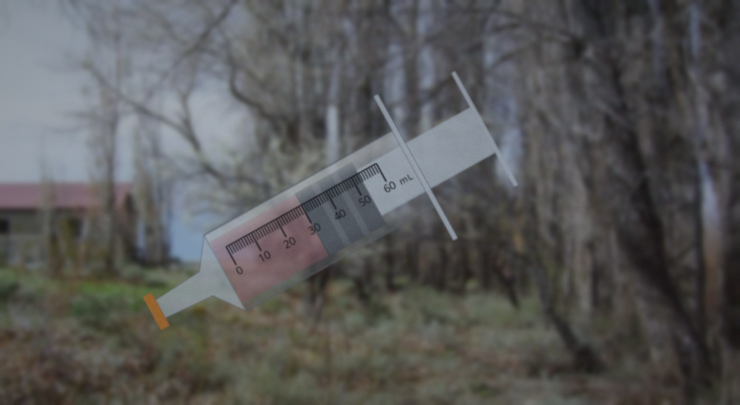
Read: value=30 unit=mL
